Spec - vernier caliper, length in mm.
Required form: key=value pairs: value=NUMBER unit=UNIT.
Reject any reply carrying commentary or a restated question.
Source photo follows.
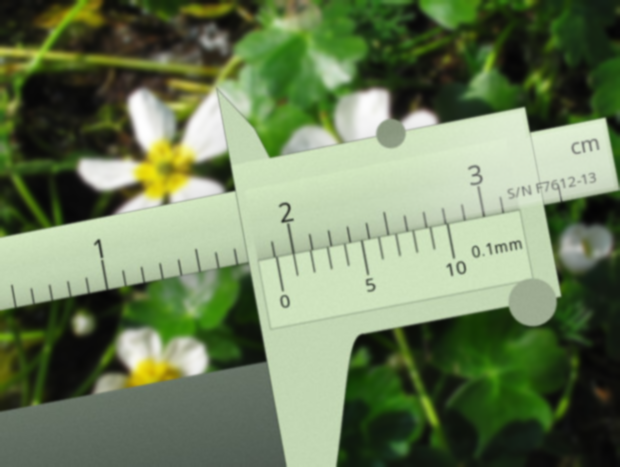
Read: value=19.1 unit=mm
